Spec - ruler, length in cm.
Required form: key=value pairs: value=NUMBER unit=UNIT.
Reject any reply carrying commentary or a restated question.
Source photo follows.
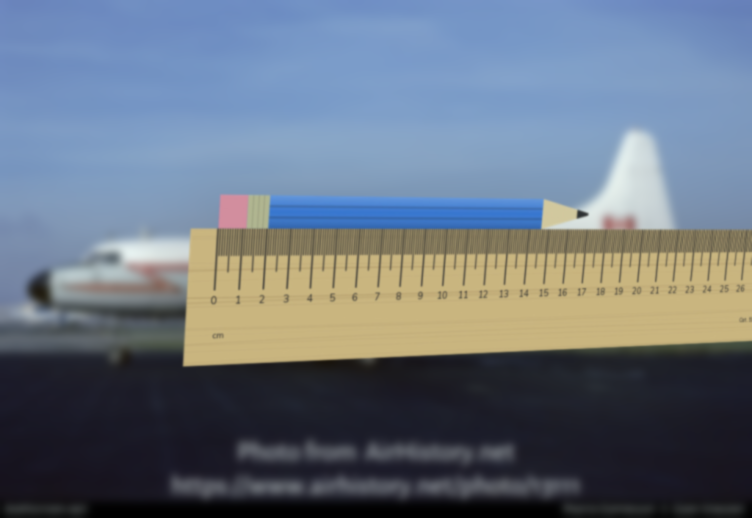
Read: value=17 unit=cm
